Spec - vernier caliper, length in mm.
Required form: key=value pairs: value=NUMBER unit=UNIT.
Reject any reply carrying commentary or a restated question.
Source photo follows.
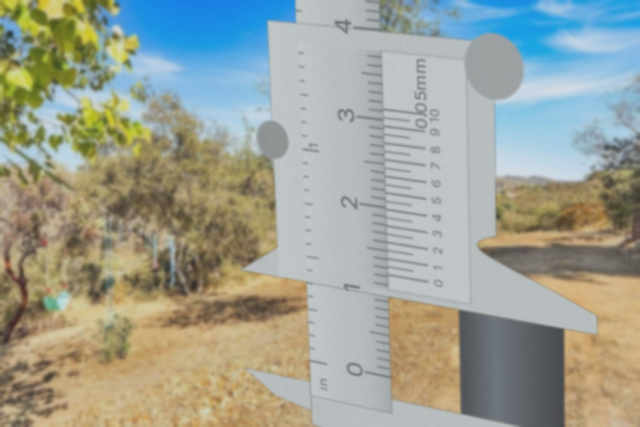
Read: value=12.2 unit=mm
